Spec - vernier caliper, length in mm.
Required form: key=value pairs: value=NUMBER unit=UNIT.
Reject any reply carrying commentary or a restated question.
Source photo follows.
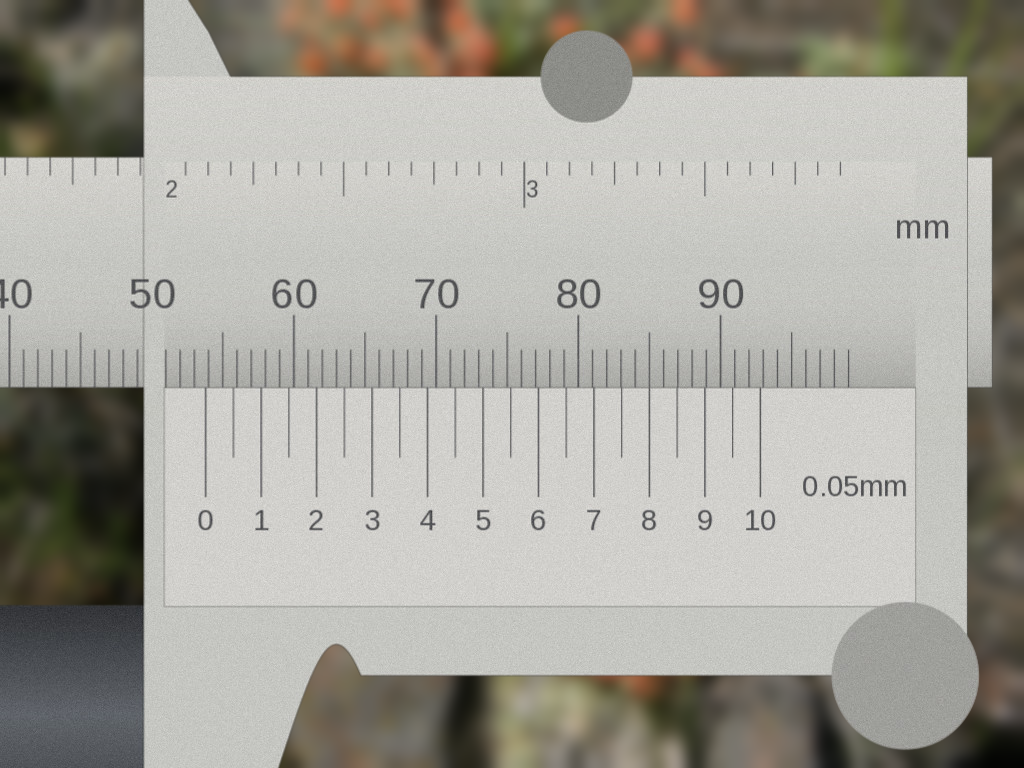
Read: value=53.8 unit=mm
